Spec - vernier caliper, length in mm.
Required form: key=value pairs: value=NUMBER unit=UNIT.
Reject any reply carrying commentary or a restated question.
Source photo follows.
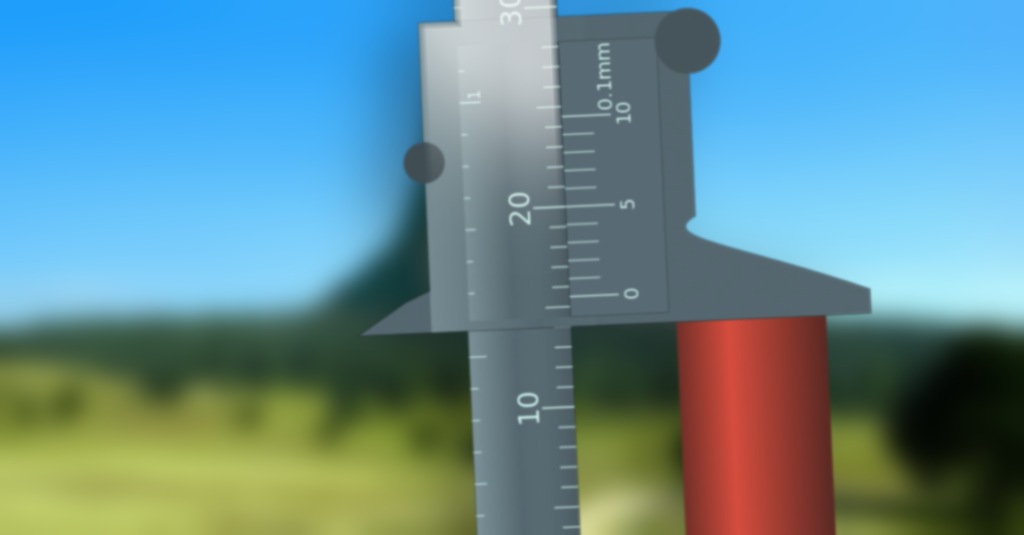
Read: value=15.5 unit=mm
